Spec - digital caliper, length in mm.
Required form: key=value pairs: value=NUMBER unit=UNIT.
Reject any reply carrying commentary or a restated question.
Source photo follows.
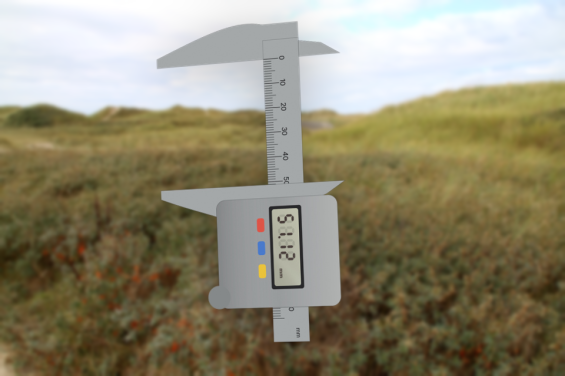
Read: value=51.12 unit=mm
